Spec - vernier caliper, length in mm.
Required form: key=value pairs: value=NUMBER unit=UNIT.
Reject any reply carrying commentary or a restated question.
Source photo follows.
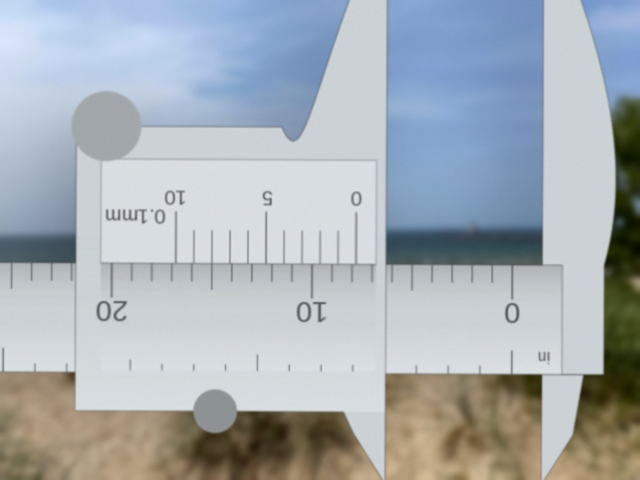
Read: value=7.8 unit=mm
